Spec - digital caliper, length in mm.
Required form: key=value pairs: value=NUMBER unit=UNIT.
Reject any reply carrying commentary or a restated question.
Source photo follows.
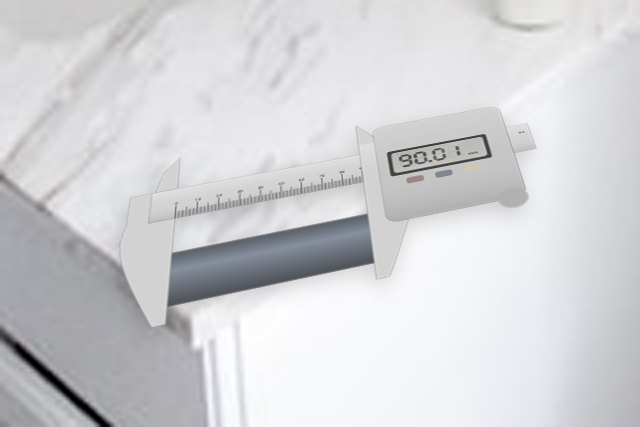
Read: value=90.01 unit=mm
